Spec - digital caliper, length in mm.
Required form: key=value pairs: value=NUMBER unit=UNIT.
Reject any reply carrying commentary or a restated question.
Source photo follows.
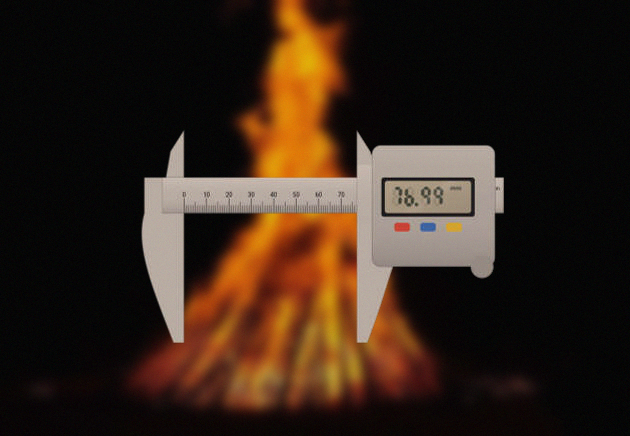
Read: value=76.99 unit=mm
